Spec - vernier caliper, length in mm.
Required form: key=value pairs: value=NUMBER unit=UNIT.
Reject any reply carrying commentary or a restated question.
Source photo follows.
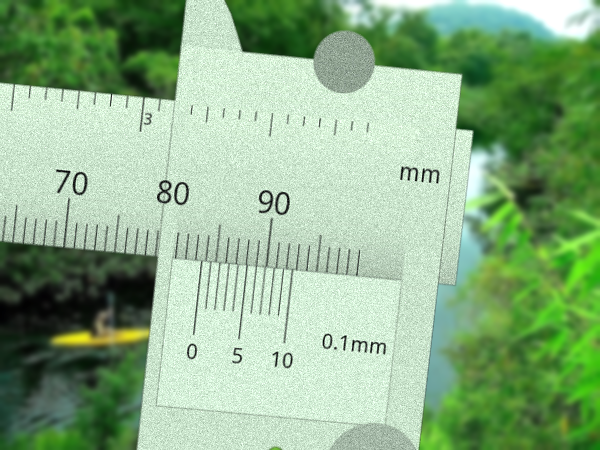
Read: value=83.6 unit=mm
